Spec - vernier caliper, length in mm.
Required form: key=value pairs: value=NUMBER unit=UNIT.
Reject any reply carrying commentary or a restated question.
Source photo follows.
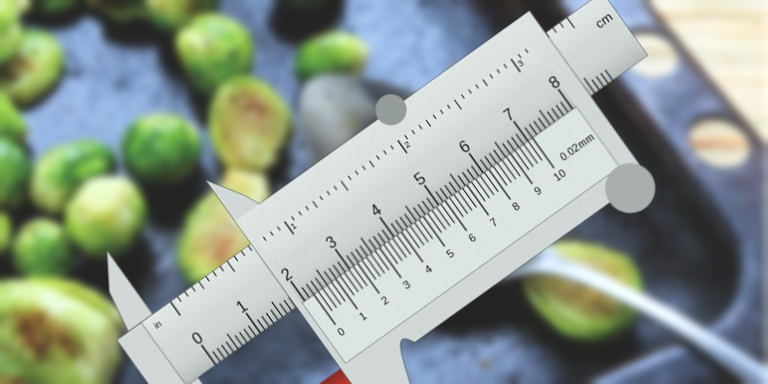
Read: value=22.0 unit=mm
